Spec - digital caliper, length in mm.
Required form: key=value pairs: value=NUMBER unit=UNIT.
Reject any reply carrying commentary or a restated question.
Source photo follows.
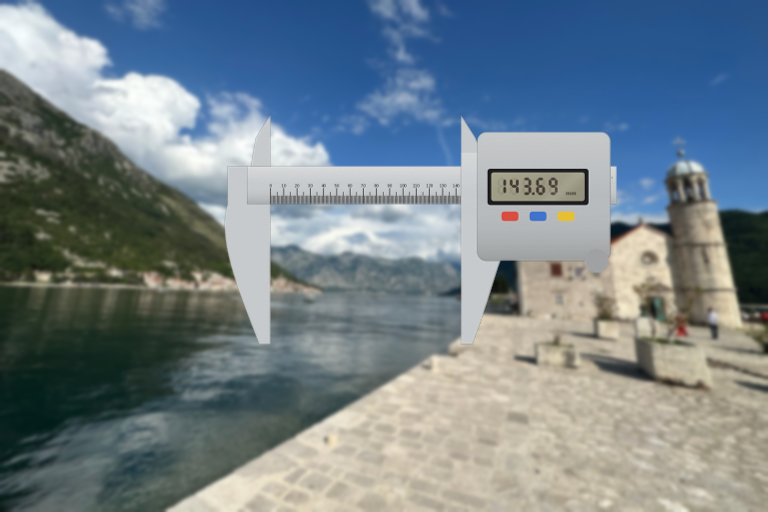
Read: value=143.69 unit=mm
